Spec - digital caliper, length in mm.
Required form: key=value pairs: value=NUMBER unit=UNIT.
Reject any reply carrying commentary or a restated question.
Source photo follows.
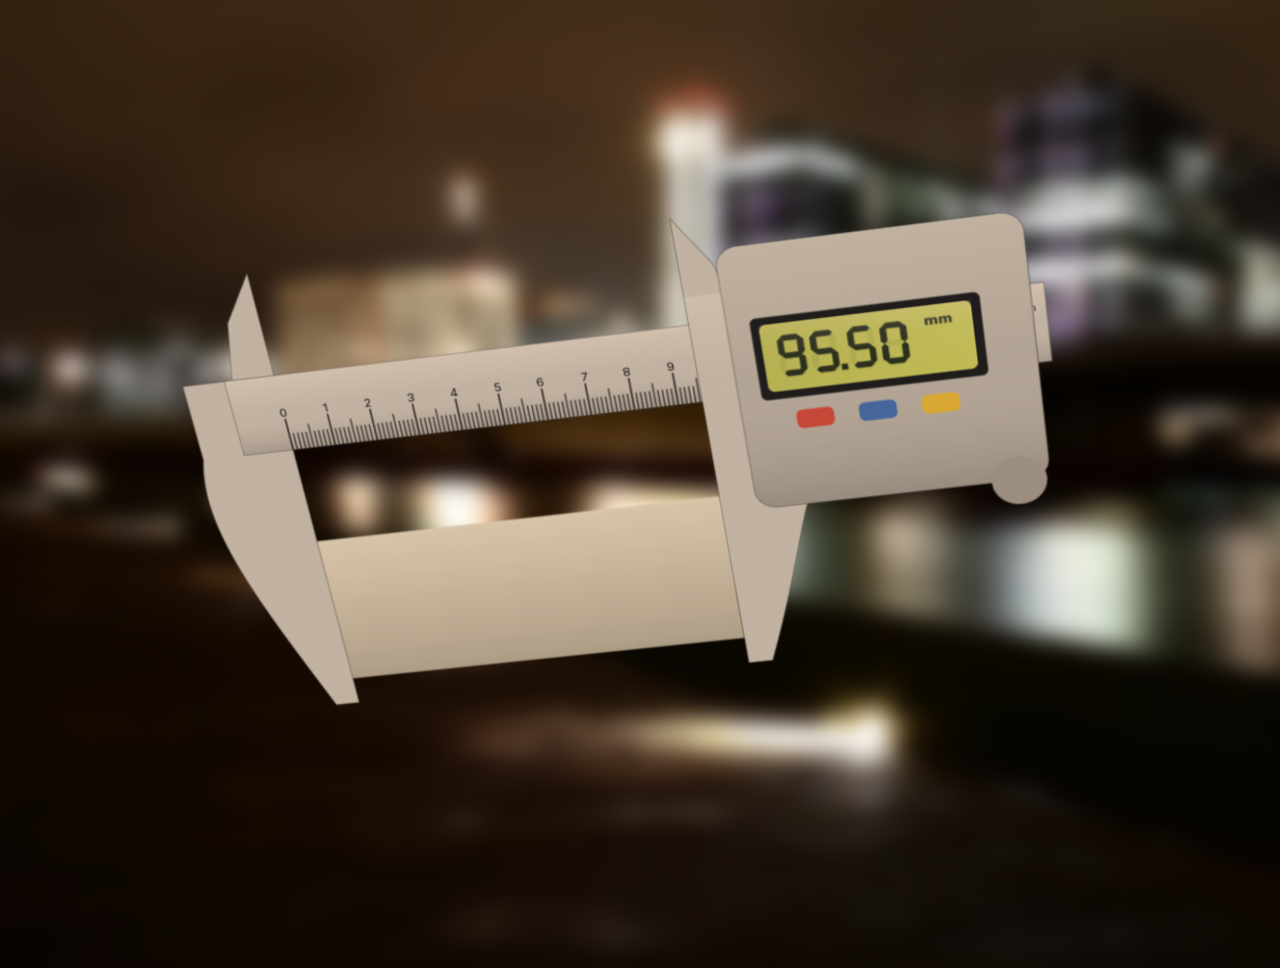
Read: value=95.50 unit=mm
